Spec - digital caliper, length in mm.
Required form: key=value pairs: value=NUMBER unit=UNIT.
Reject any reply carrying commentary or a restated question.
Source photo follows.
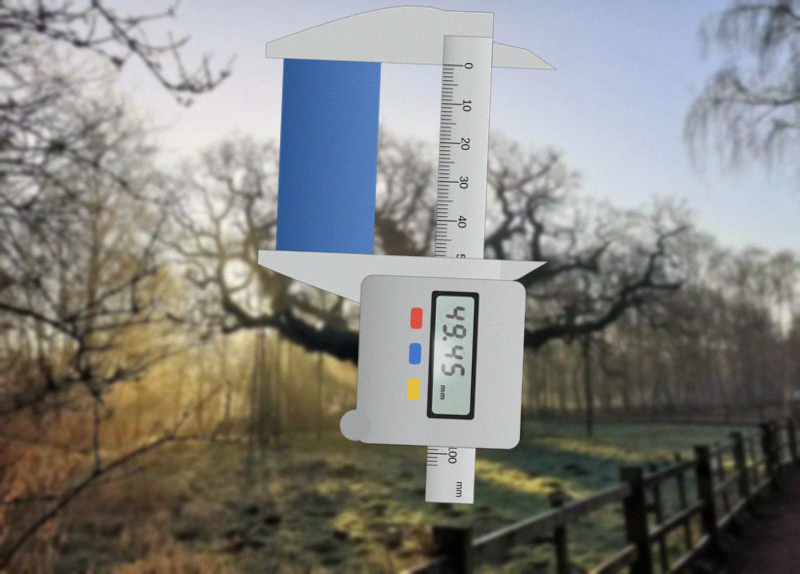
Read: value=49.45 unit=mm
